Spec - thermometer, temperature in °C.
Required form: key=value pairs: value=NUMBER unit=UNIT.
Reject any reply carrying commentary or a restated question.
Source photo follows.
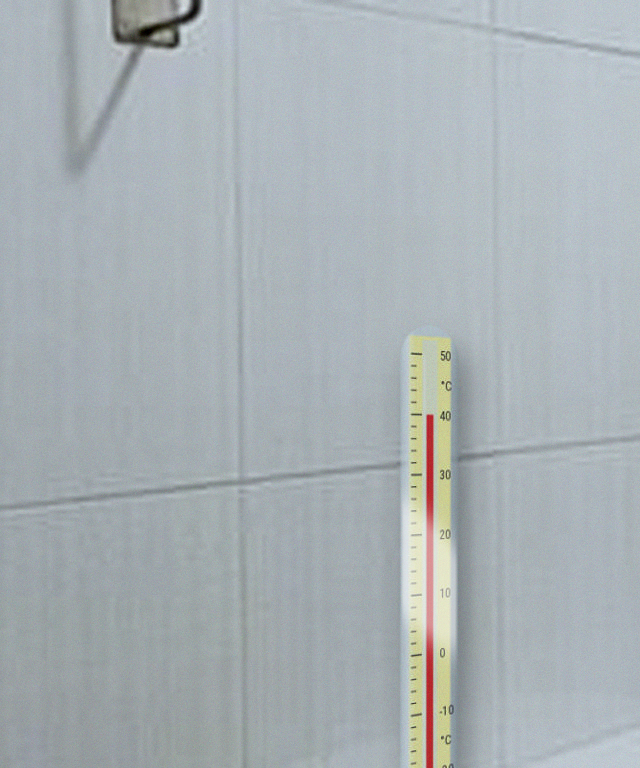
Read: value=40 unit=°C
